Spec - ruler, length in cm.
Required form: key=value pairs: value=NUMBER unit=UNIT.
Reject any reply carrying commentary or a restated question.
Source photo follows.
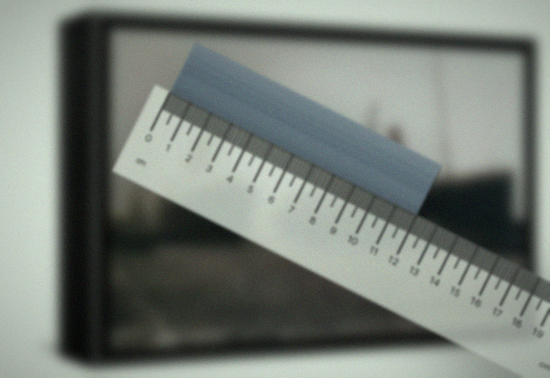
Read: value=12 unit=cm
